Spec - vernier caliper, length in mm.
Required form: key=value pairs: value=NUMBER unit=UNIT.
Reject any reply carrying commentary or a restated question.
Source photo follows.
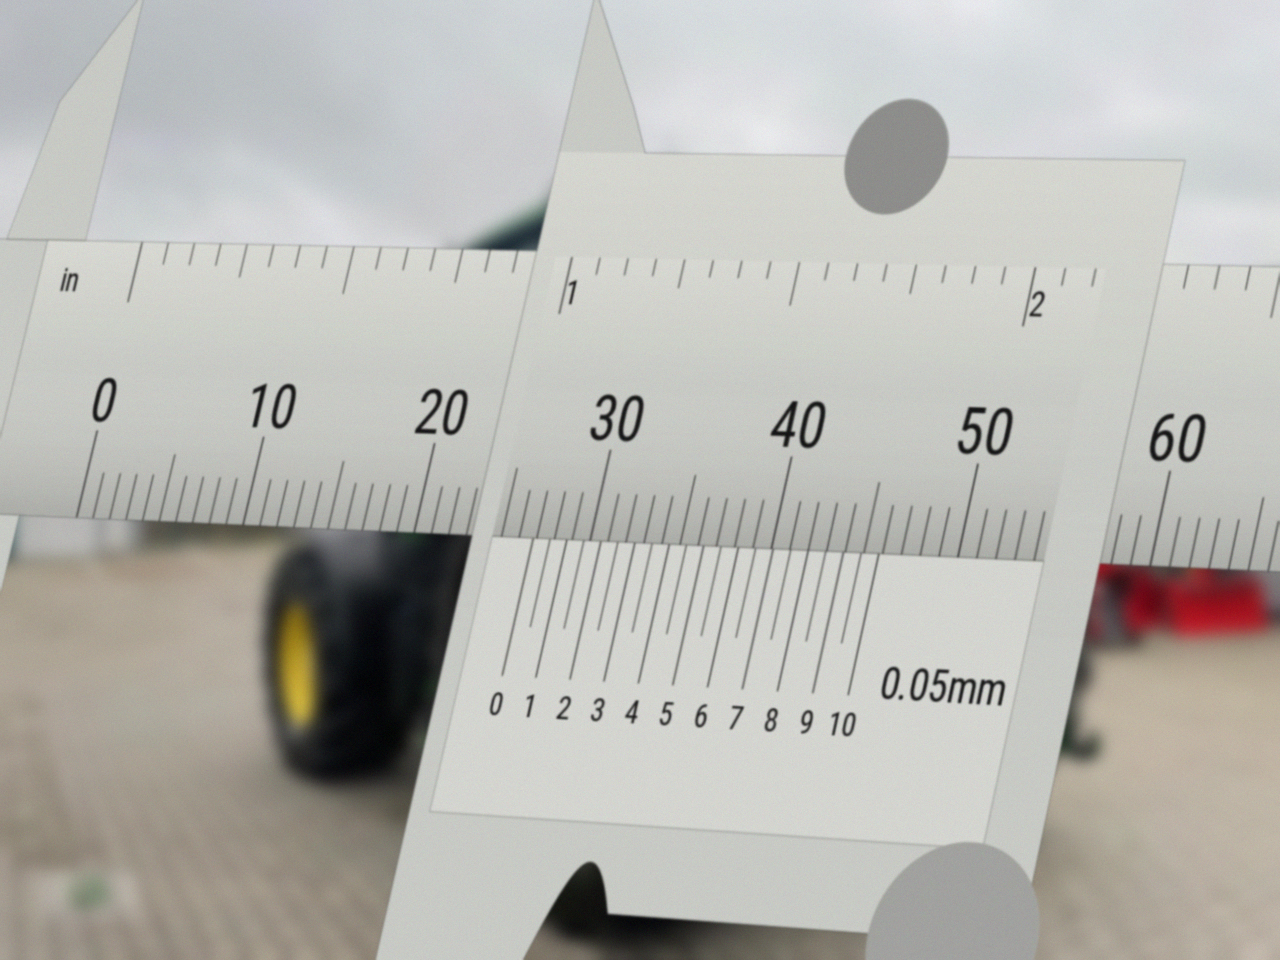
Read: value=26.8 unit=mm
